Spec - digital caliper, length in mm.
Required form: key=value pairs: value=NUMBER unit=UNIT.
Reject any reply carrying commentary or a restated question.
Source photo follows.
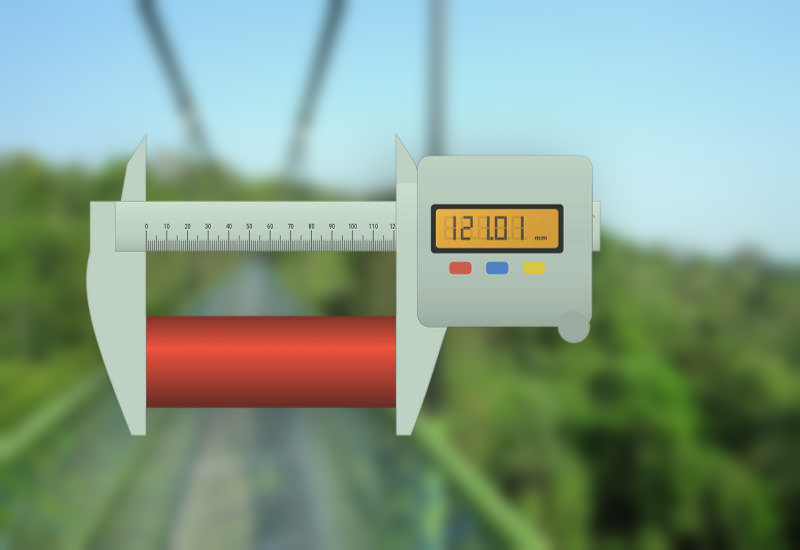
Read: value=121.01 unit=mm
